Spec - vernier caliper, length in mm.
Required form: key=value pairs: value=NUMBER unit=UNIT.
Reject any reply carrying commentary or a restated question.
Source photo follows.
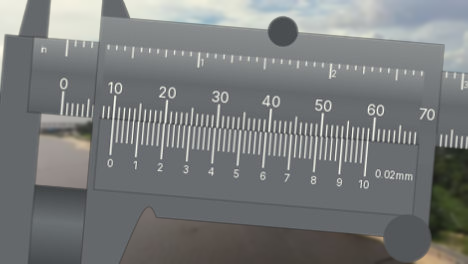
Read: value=10.0 unit=mm
